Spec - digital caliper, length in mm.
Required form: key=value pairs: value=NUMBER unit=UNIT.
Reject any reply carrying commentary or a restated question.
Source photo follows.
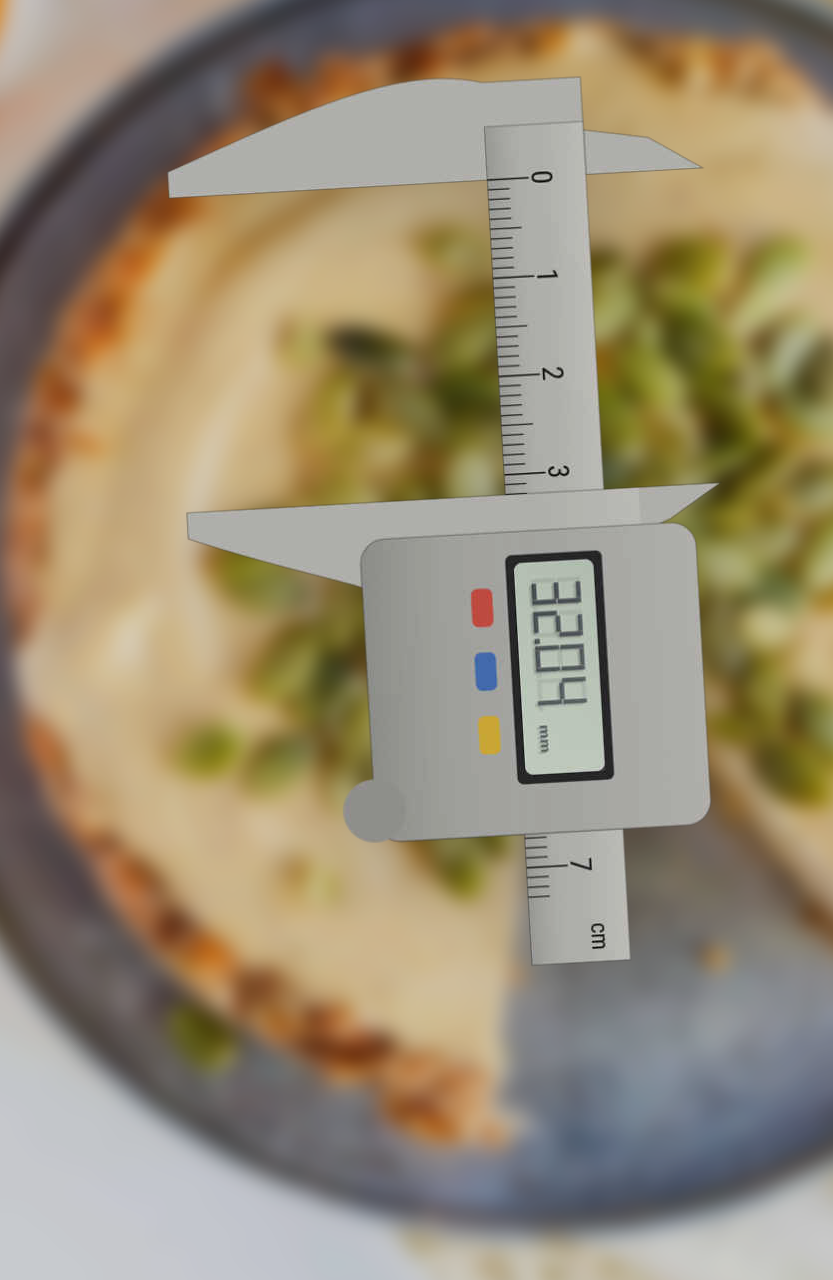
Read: value=32.04 unit=mm
